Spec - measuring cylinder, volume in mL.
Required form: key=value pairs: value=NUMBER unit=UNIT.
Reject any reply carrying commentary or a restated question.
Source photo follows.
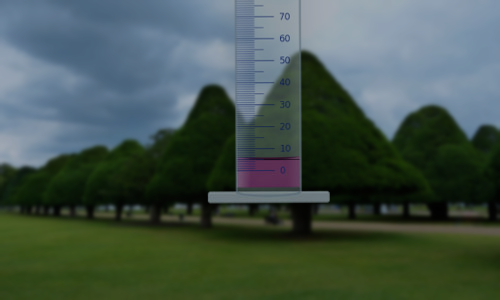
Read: value=5 unit=mL
